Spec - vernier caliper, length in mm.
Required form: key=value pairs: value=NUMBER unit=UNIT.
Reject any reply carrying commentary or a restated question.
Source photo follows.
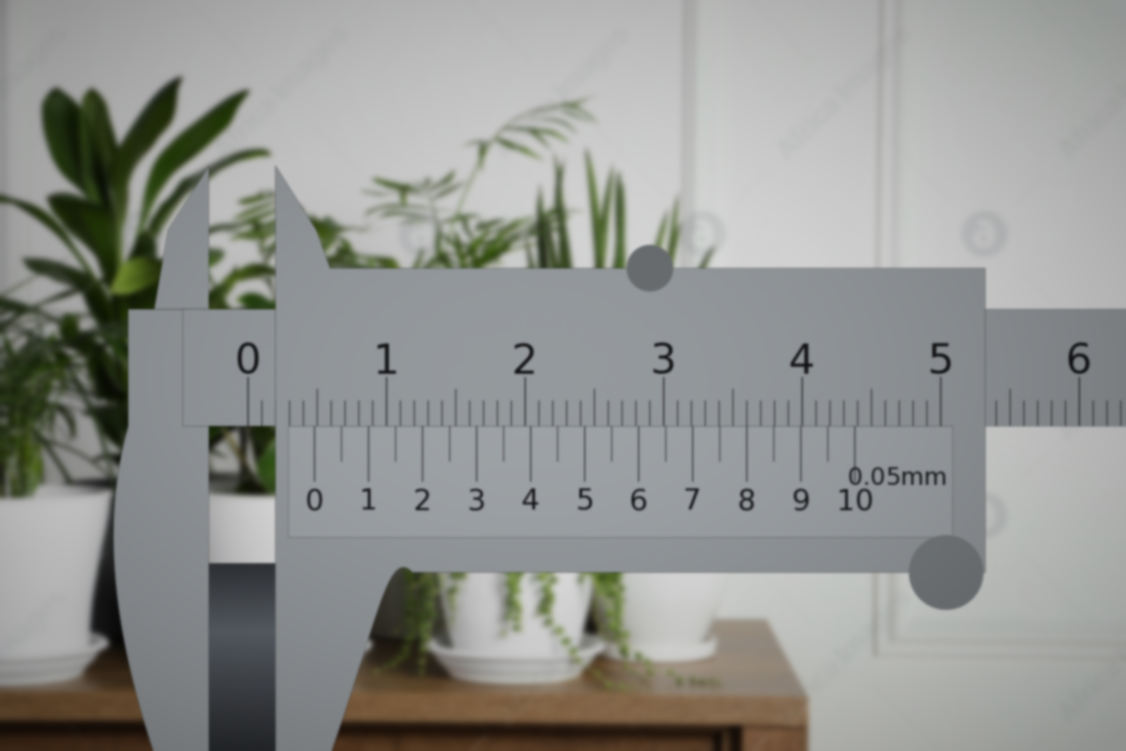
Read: value=4.8 unit=mm
